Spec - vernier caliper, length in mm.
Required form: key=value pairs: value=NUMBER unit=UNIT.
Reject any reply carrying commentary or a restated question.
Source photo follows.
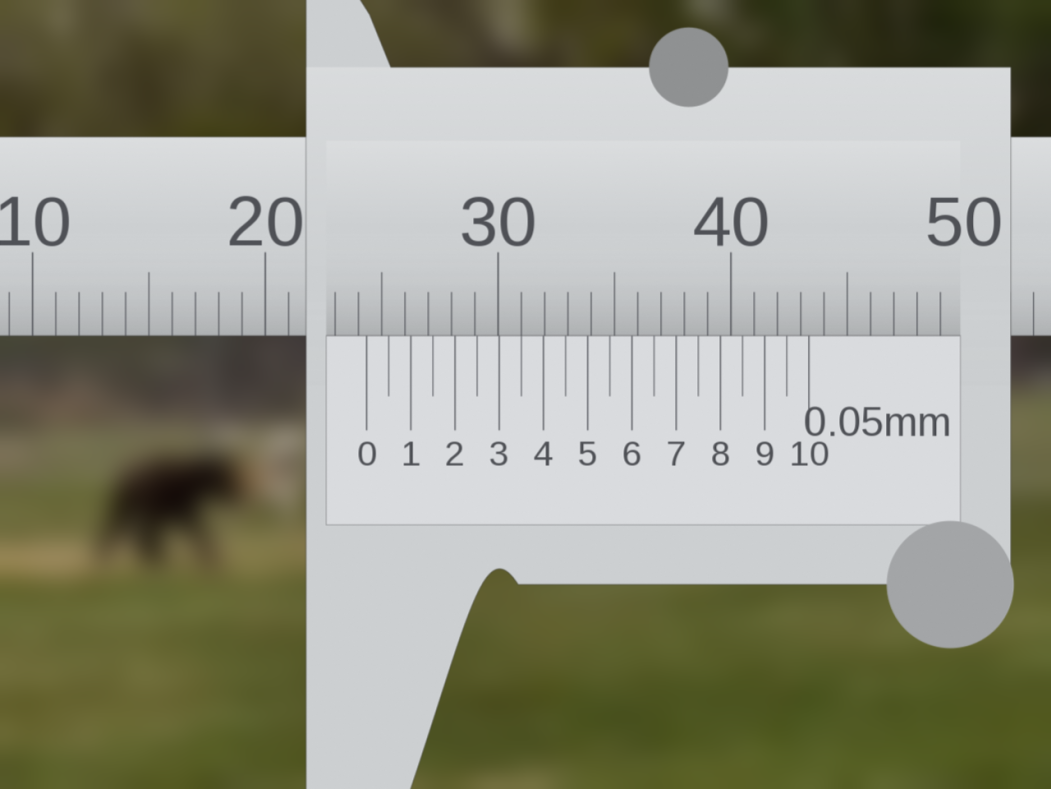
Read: value=24.35 unit=mm
